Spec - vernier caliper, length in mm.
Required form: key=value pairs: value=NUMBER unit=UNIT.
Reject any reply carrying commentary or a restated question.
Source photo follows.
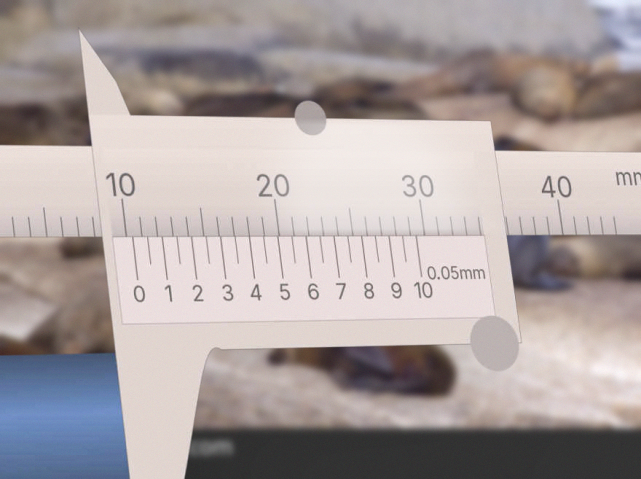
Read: value=10.4 unit=mm
